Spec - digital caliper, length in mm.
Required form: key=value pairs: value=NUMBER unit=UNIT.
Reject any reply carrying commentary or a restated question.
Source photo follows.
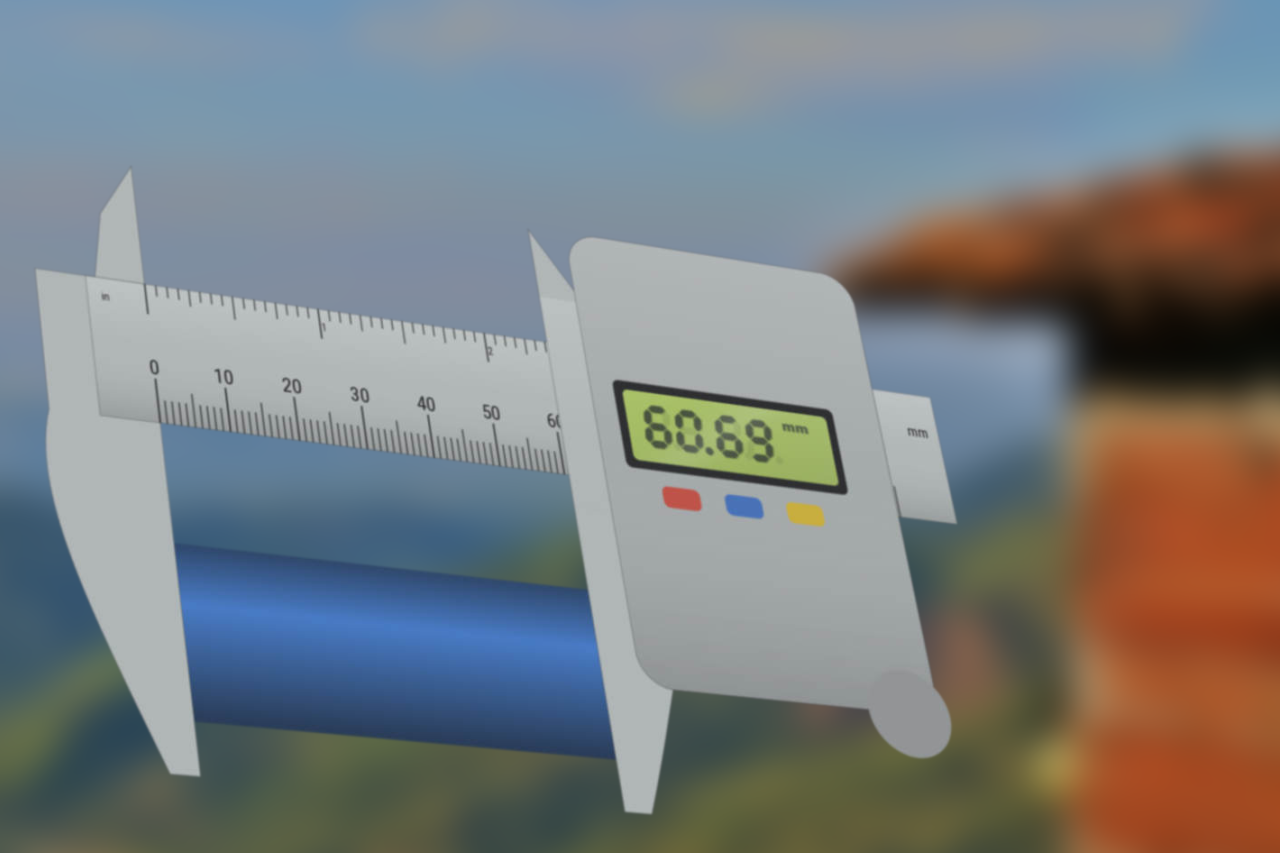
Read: value=60.69 unit=mm
